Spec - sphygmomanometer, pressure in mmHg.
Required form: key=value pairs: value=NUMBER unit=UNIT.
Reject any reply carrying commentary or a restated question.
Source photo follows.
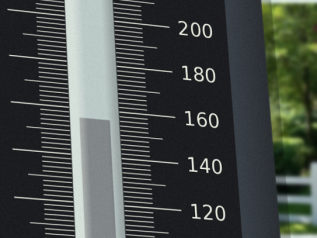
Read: value=156 unit=mmHg
